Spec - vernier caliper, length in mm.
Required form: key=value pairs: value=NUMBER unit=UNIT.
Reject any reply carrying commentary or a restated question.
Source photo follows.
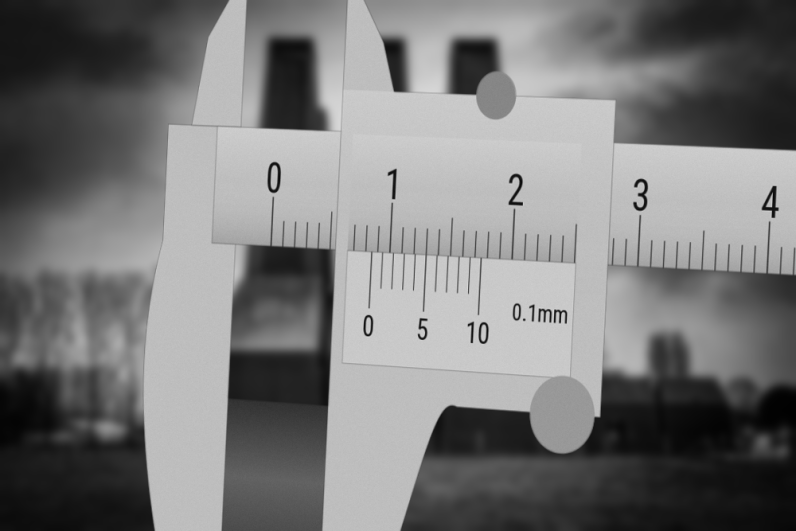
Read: value=8.5 unit=mm
